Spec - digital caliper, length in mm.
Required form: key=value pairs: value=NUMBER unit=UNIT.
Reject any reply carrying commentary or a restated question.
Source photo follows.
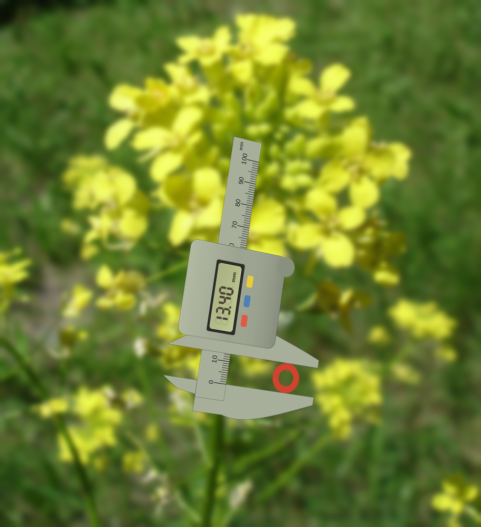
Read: value=13.40 unit=mm
